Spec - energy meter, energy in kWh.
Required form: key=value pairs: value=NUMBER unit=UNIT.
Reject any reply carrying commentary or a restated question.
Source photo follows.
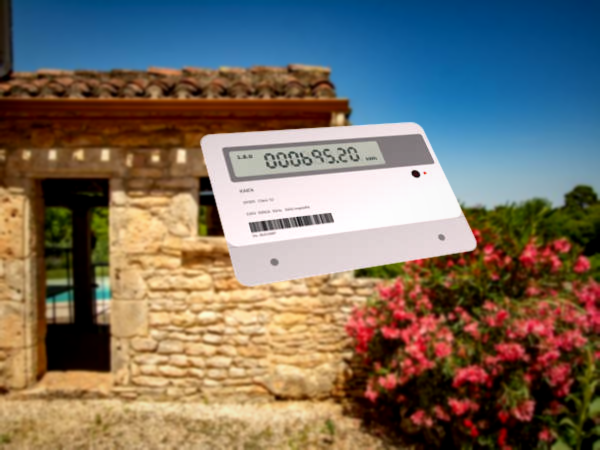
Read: value=695.20 unit=kWh
